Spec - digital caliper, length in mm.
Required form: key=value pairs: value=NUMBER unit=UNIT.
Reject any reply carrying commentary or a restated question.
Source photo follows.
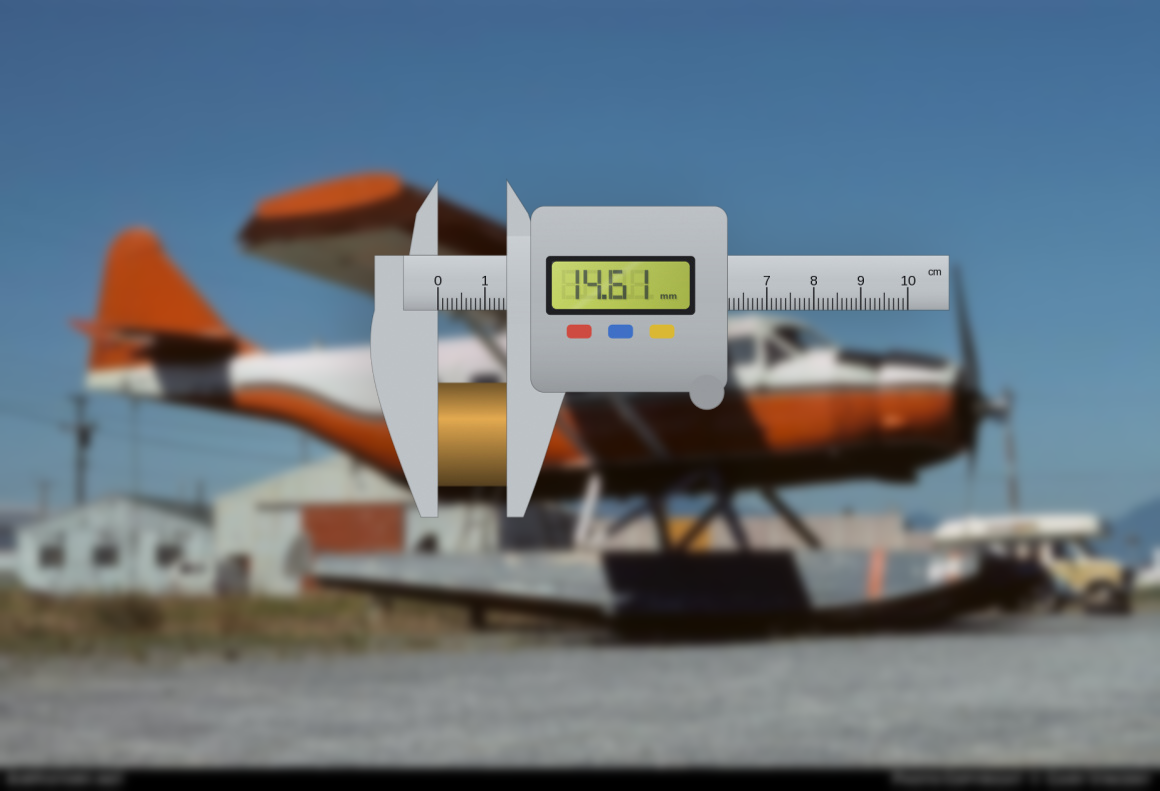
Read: value=14.61 unit=mm
